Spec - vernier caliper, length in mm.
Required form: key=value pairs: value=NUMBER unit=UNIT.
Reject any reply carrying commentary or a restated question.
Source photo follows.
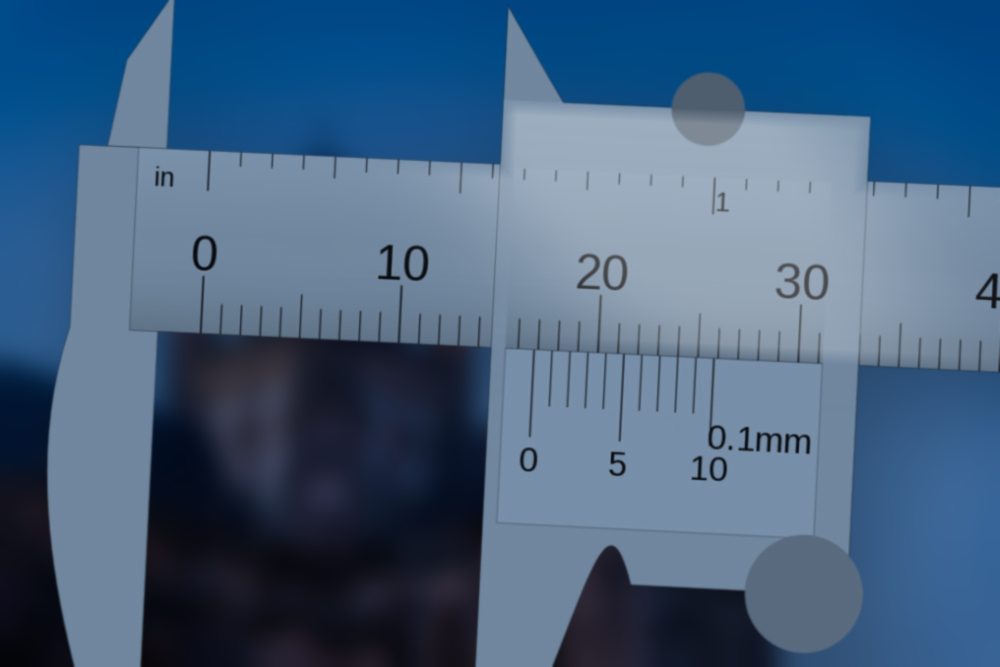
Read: value=16.8 unit=mm
